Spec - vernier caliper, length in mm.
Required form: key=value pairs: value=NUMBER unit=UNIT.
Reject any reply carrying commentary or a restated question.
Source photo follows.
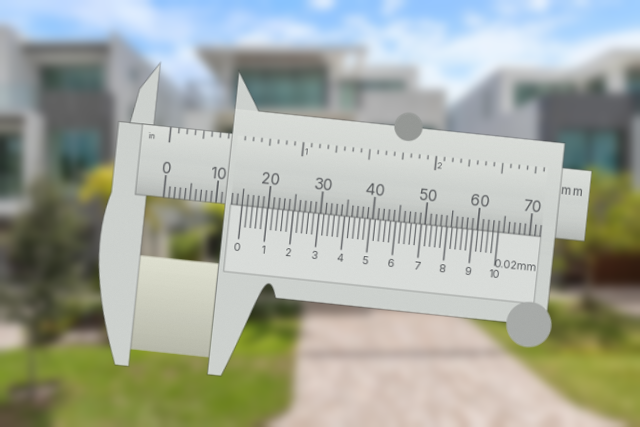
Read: value=15.0 unit=mm
